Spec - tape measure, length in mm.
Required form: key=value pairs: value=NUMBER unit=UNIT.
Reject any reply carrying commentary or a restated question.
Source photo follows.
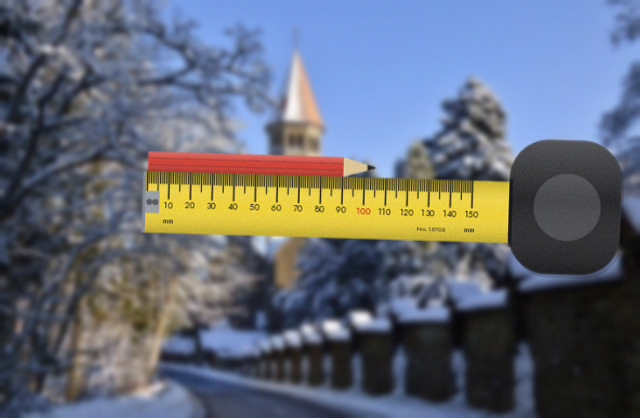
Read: value=105 unit=mm
